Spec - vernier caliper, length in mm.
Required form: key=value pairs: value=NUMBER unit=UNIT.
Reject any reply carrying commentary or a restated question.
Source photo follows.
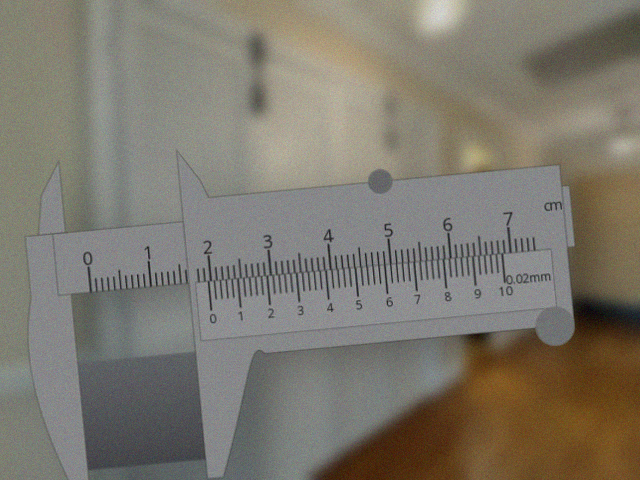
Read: value=19.6 unit=mm
